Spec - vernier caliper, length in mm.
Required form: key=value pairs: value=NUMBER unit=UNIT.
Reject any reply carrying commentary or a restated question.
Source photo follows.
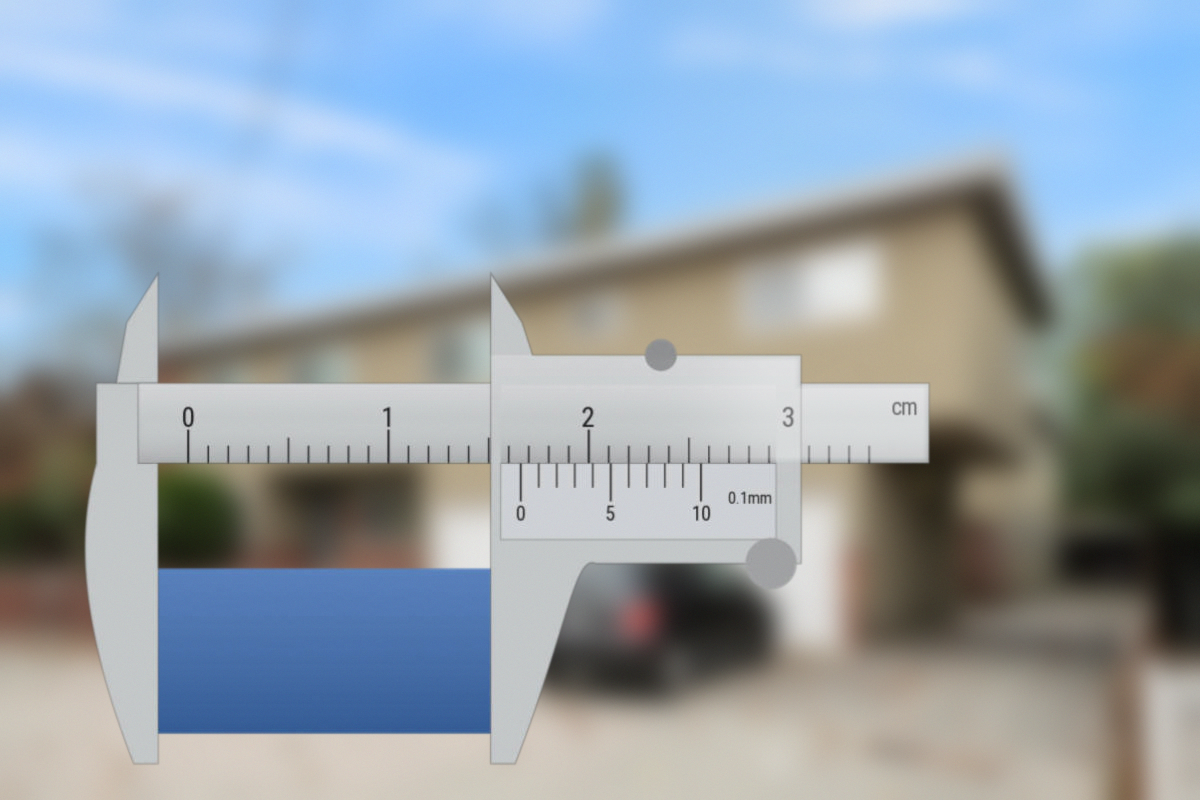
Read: value=16.6 unit=mm
